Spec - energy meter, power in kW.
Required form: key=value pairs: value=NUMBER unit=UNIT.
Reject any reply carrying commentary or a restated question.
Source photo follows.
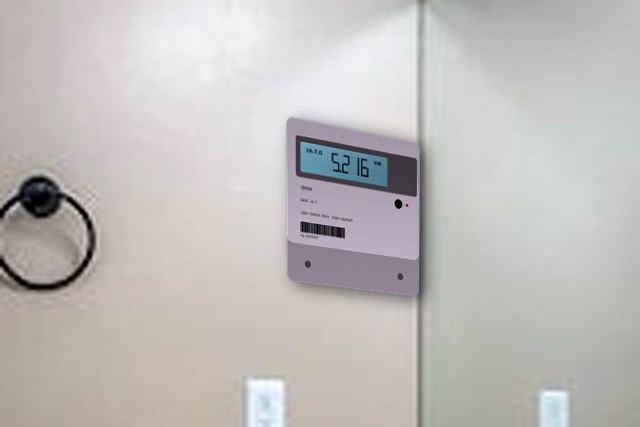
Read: value=5.216 unit=kW
